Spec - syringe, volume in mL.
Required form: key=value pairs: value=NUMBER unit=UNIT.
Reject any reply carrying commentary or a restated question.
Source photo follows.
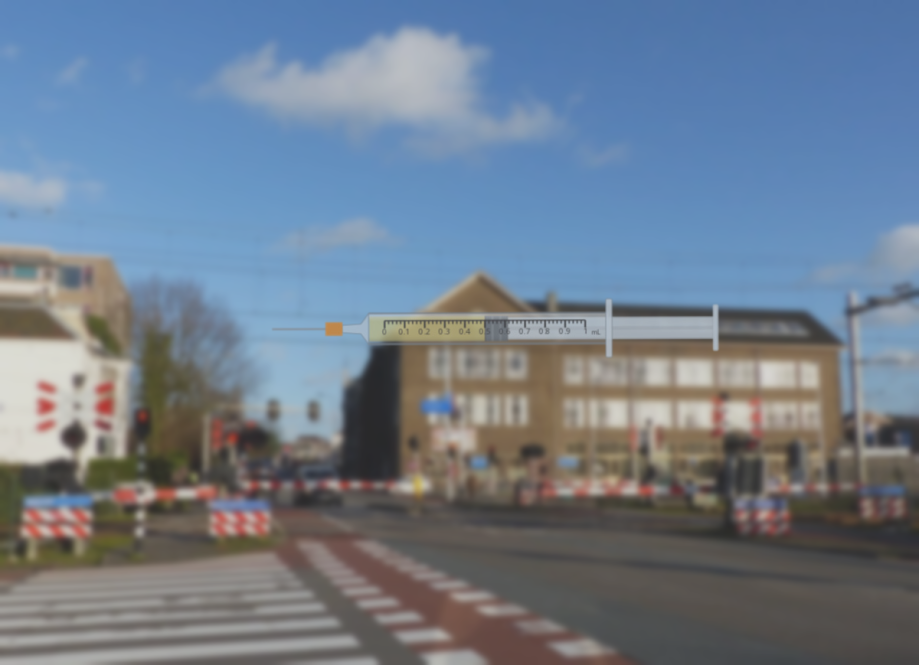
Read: value=0.5 unit=mL
